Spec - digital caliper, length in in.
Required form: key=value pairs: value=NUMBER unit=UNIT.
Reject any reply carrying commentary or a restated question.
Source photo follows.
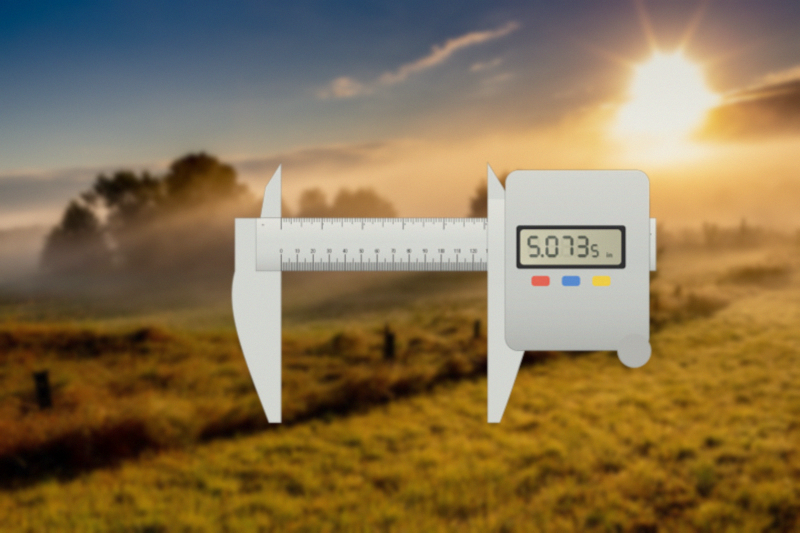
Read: value=5.0735 unit=in
